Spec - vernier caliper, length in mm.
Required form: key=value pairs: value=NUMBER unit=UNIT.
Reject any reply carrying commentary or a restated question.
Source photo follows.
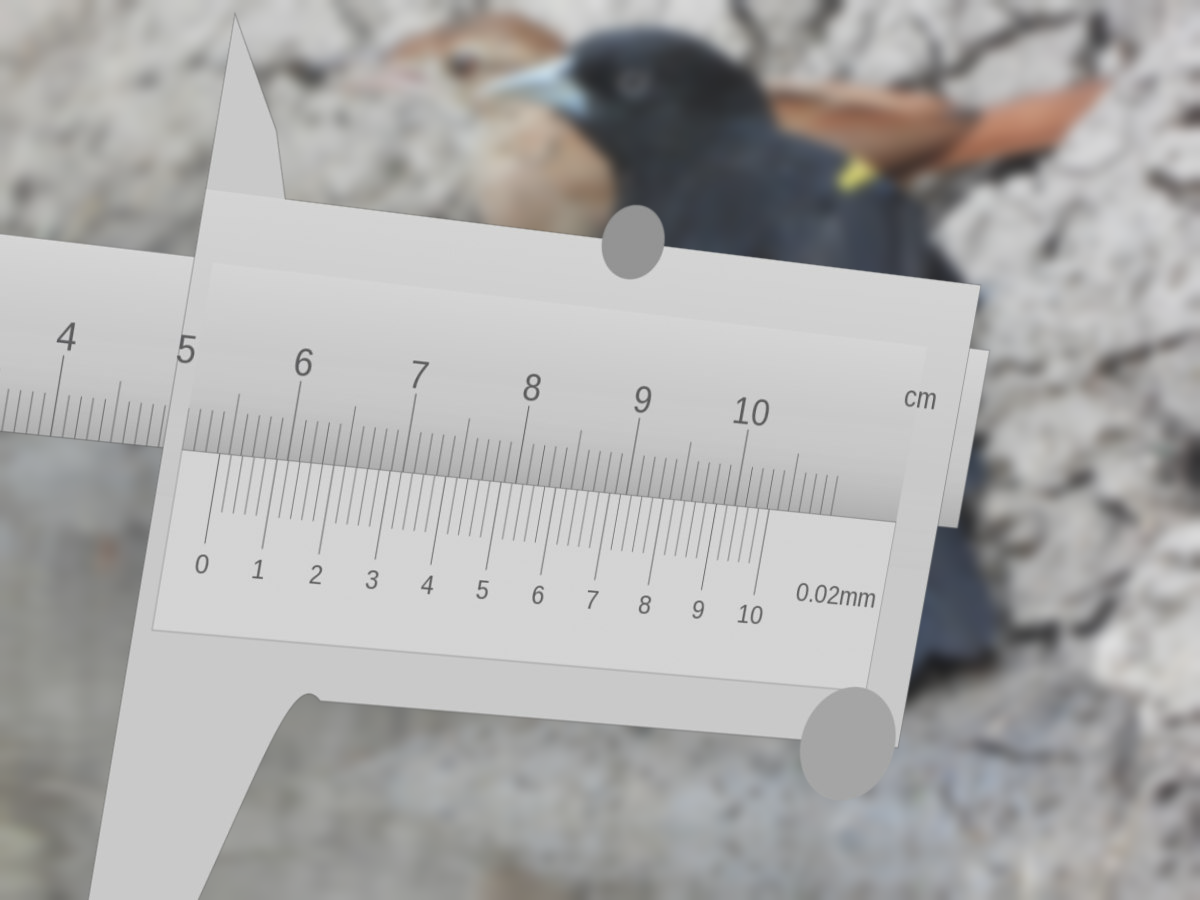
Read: value=54.2 unit=mm
